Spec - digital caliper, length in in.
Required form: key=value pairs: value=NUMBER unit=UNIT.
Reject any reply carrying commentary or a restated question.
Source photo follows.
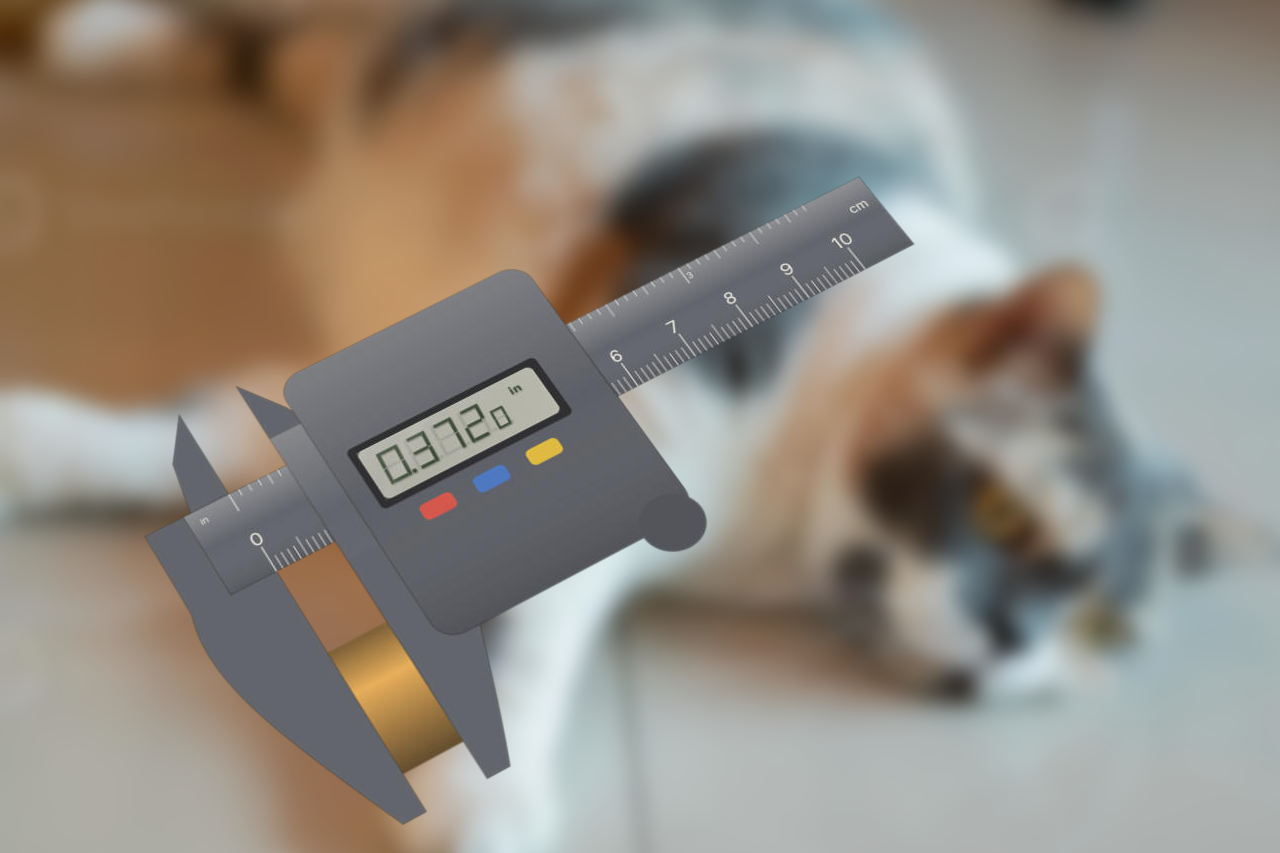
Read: value=0.3720 unit=in
